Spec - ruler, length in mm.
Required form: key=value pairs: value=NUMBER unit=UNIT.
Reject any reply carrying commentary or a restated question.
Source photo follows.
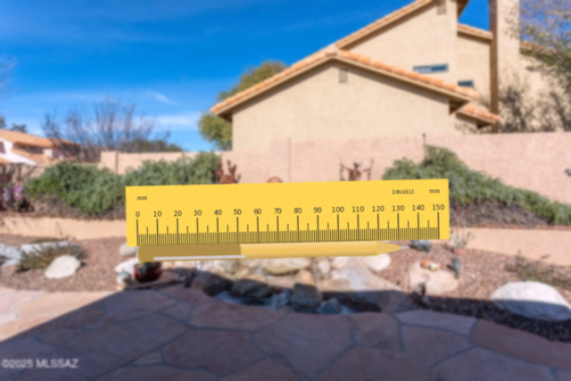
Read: value=135 unit=mm
